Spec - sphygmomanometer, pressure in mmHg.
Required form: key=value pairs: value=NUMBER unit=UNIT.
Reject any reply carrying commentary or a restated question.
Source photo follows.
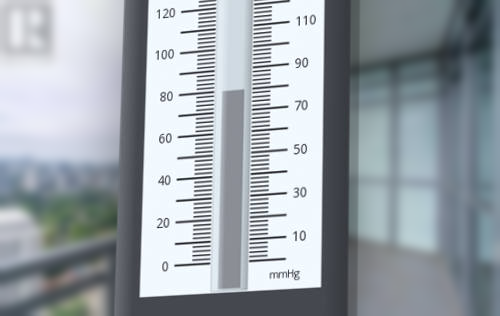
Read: value=80 unit=mmHg
